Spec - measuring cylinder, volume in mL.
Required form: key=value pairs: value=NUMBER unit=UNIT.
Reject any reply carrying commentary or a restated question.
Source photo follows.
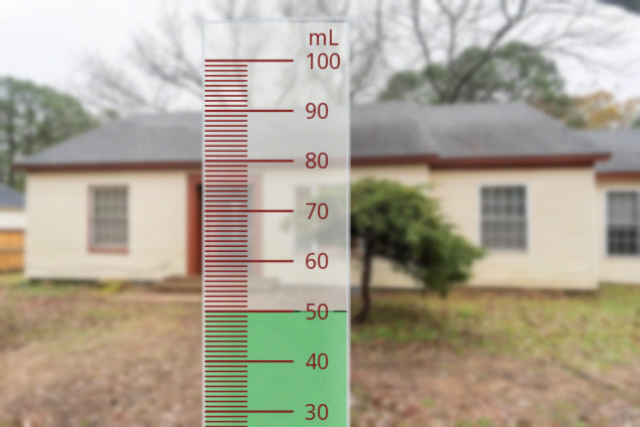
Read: value=50 unit=mL
